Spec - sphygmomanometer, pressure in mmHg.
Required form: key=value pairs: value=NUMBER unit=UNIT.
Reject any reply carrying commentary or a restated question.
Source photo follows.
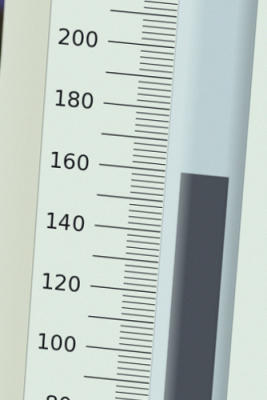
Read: value=160 unit=mmHg
